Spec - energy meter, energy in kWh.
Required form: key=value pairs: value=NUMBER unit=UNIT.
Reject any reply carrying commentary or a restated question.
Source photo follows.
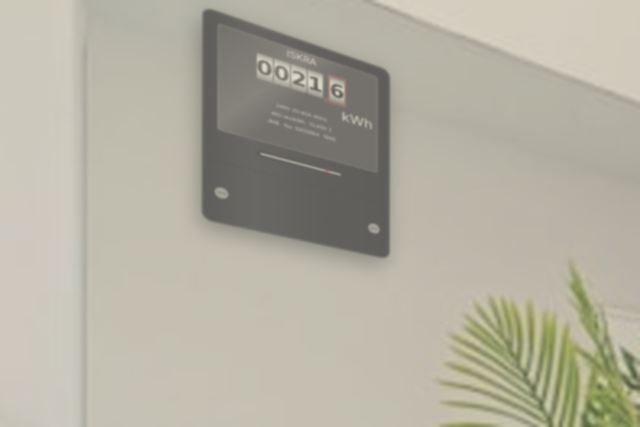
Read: value=21.6 unit=kWh
